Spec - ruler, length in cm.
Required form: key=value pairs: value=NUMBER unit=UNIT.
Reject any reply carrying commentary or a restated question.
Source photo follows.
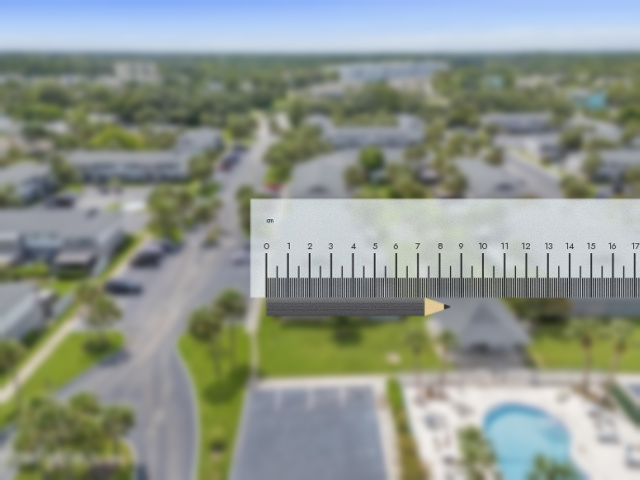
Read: value=8.5 unit=cm
